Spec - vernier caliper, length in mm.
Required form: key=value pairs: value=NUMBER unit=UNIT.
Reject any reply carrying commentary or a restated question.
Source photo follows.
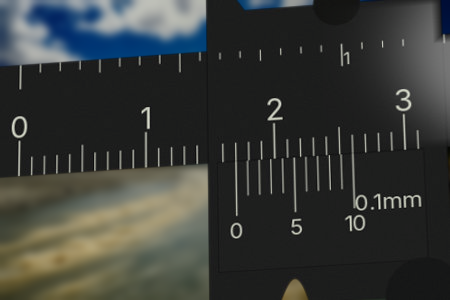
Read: value=17.0 unit=mm
